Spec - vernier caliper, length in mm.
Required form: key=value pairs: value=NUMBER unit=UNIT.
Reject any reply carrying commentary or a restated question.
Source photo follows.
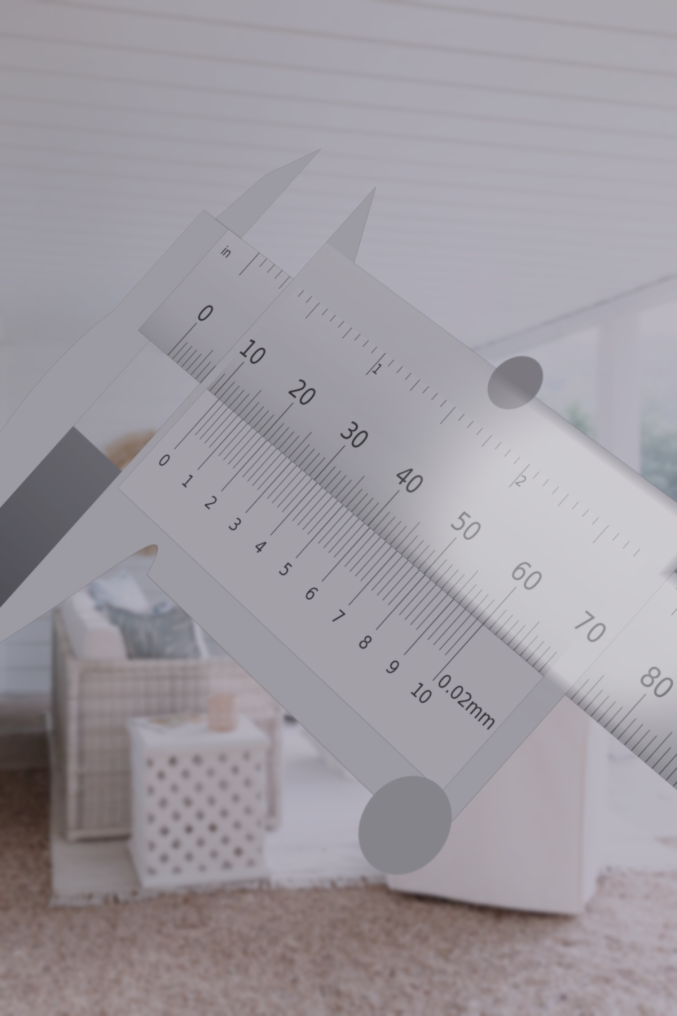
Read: value=11.0 unit=mm
